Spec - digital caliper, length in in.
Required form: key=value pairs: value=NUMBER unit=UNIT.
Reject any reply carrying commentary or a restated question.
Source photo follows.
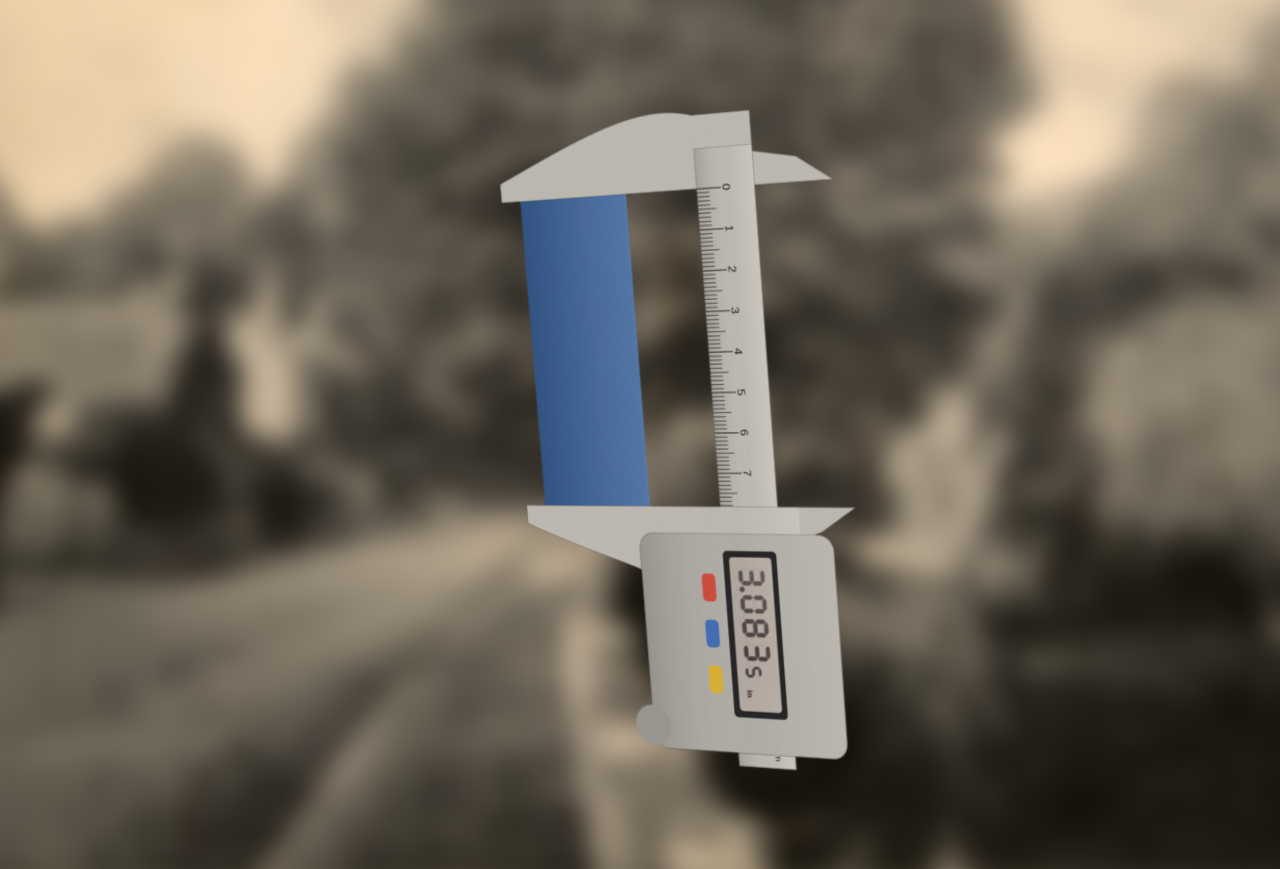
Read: value=3.0835 unit=in
